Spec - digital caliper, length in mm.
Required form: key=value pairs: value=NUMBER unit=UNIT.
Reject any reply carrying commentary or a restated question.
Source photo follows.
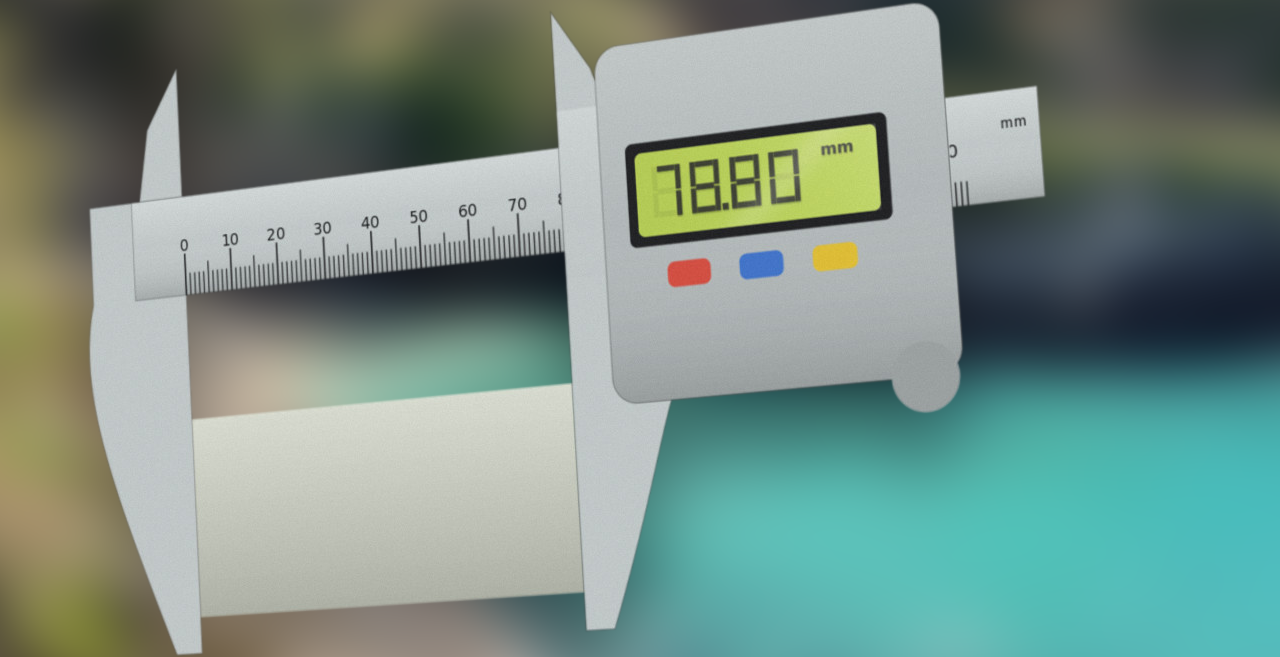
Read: value=78.80 unit=mm
